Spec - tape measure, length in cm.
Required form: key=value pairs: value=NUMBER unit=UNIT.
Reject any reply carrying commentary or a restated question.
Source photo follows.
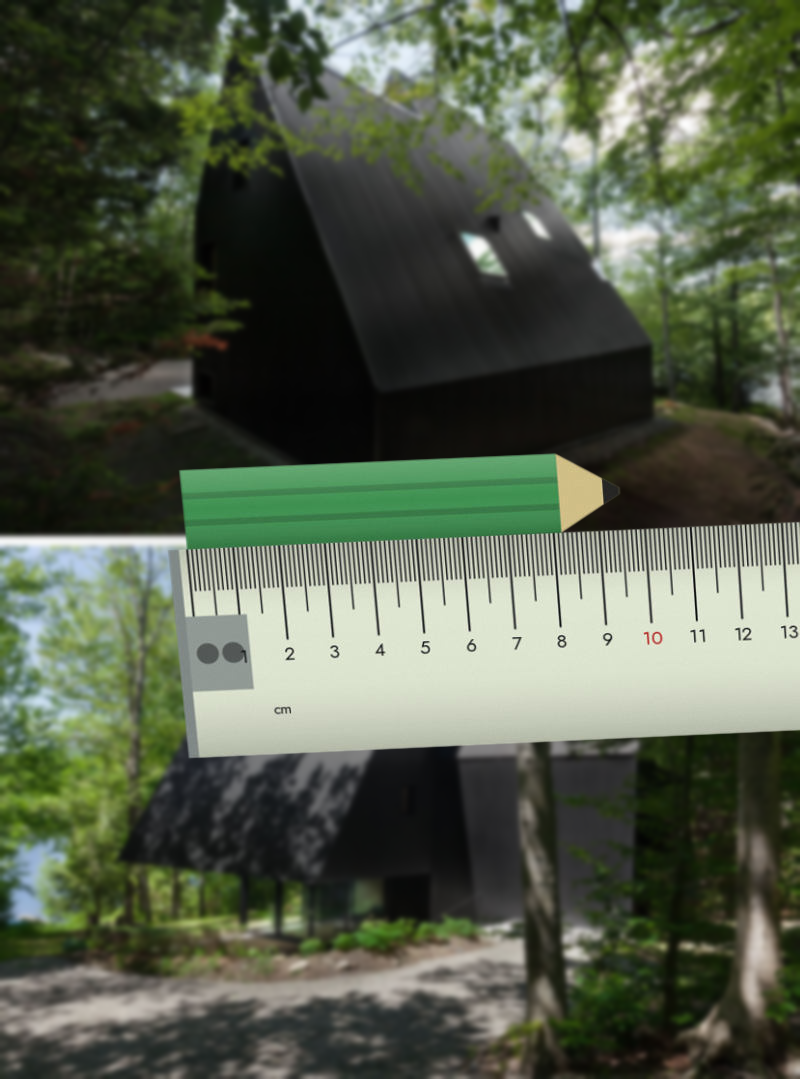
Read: value=9.5 unit=cm
